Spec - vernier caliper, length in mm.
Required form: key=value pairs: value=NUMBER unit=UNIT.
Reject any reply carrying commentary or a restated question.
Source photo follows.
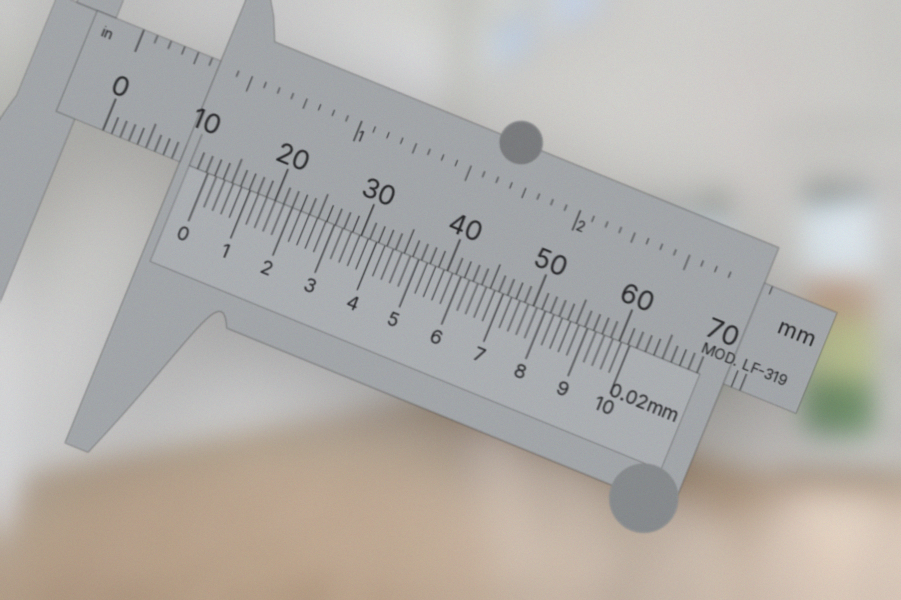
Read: value=12.2 unit=mm
